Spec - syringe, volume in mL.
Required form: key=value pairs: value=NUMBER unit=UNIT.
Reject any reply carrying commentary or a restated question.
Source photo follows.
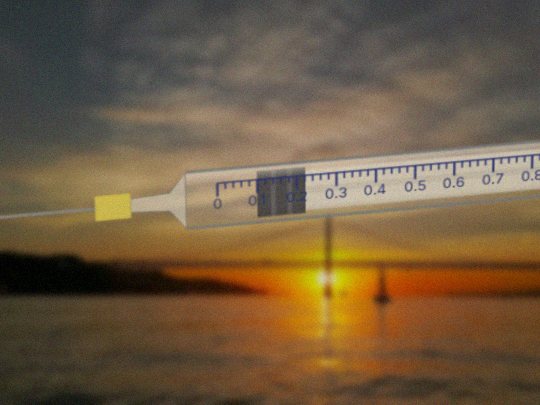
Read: value=0.1 unit=mL
